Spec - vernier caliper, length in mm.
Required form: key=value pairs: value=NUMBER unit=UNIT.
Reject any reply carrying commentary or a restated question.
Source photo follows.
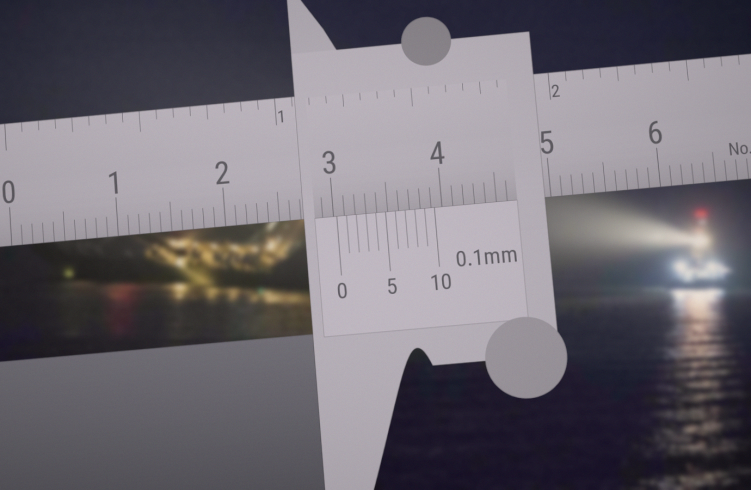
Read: value=30.3 unit=mm
